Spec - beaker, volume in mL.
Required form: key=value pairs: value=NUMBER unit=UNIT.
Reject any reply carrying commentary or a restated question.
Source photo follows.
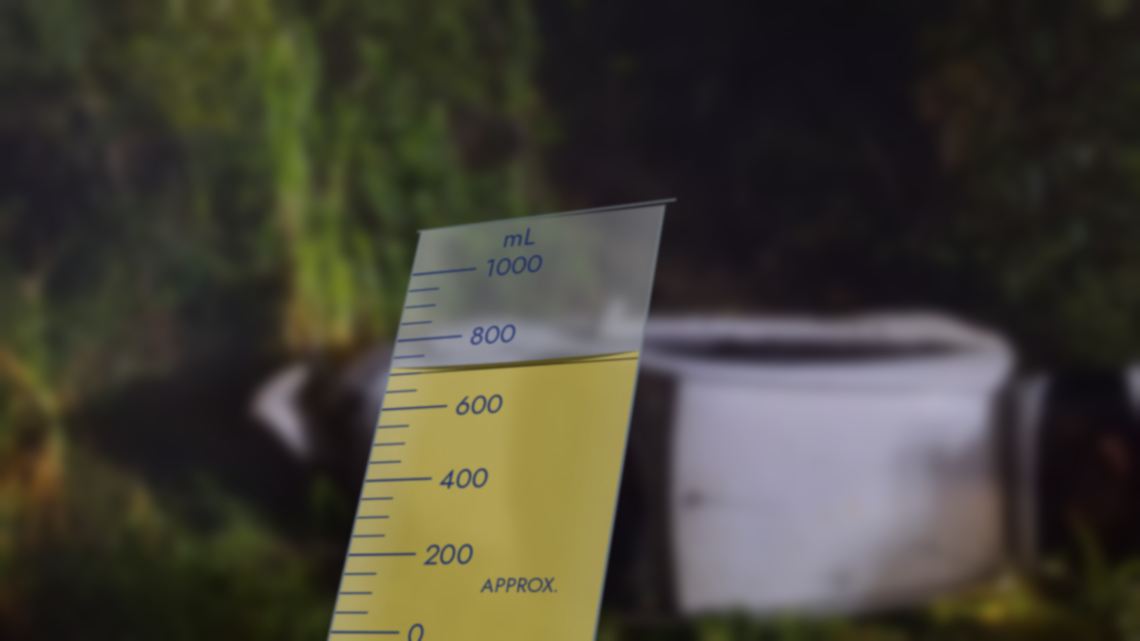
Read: value=700 unit=mL
